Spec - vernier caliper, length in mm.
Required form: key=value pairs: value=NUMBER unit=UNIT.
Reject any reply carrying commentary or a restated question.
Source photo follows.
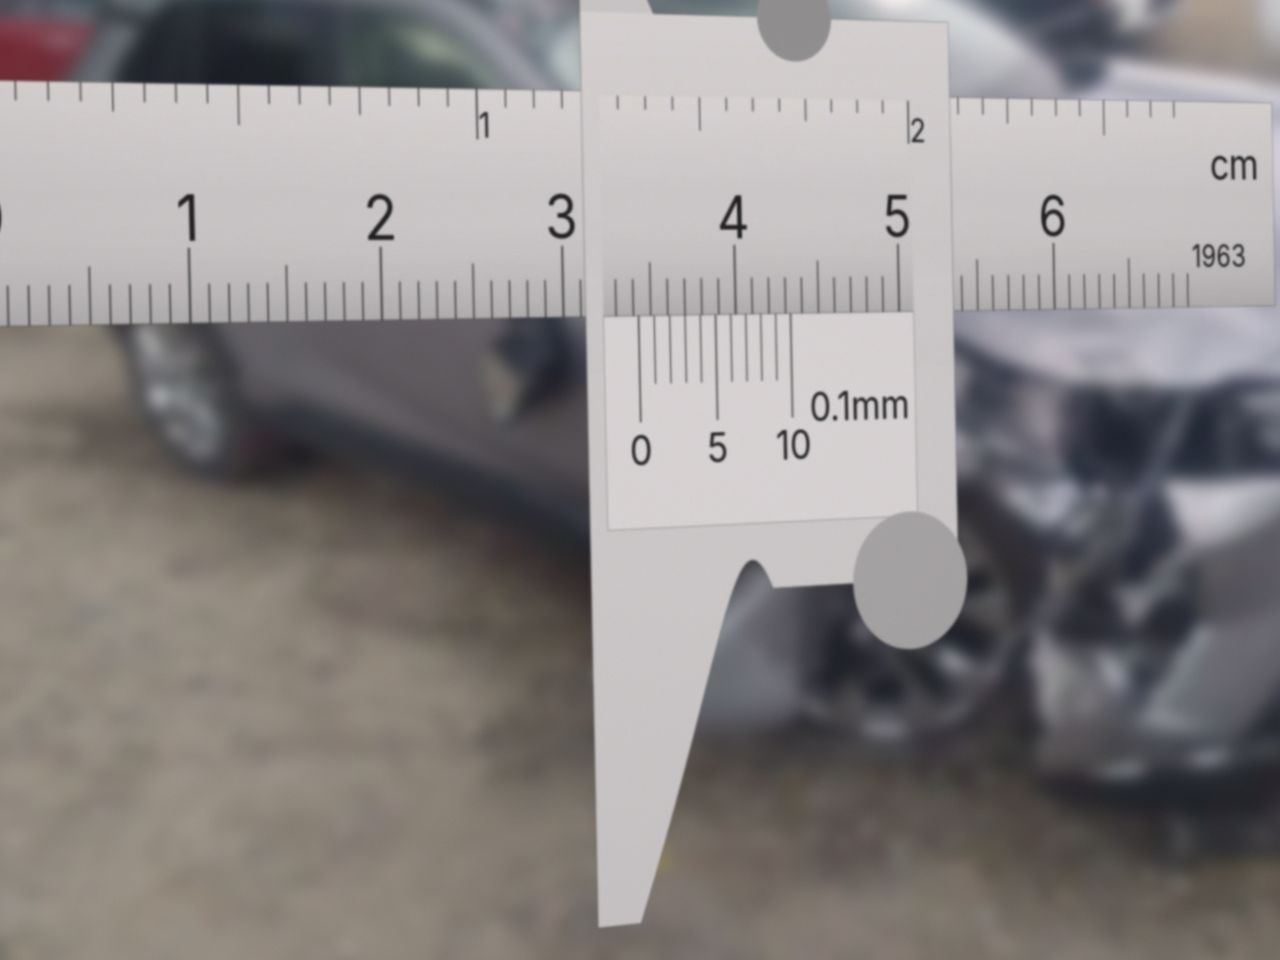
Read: value=34.3 unit=mm
